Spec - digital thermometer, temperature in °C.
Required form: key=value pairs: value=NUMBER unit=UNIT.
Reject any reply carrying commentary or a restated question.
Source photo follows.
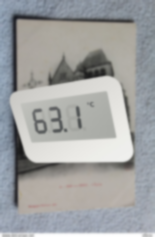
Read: value=63.1 unit=°C
